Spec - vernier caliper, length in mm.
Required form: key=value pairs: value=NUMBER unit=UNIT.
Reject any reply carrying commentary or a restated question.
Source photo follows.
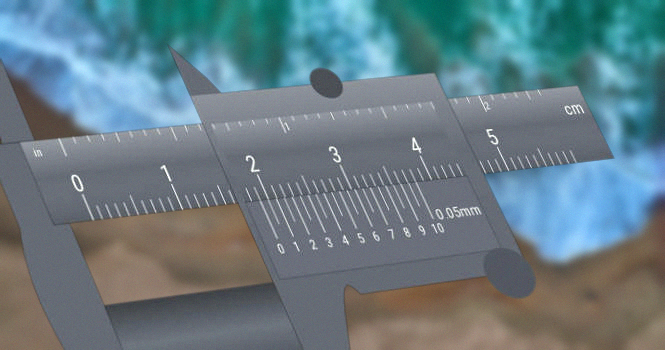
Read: value=19.0 unit=mm
